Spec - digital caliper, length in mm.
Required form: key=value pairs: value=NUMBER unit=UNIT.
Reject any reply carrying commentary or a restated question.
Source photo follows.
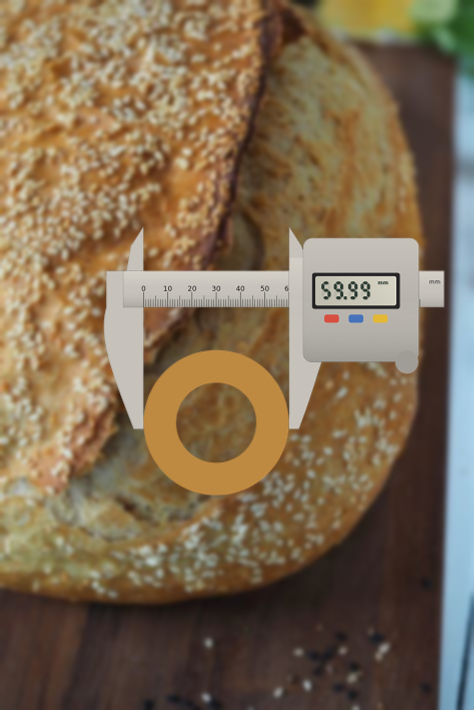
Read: value=59.99 unit=mm
